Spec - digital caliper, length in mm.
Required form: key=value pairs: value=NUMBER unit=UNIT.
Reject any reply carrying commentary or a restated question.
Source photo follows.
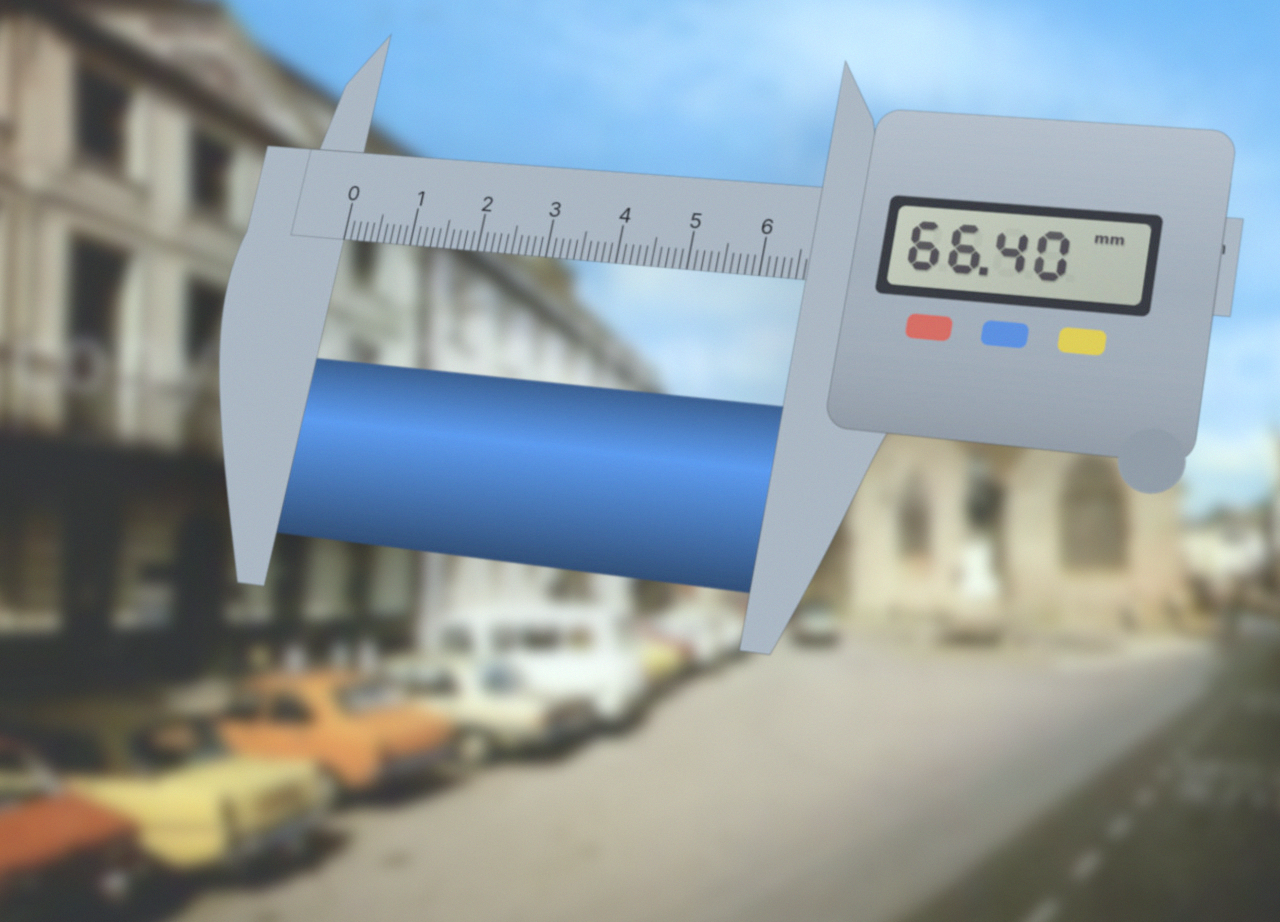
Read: value=66.40 unit=mm
